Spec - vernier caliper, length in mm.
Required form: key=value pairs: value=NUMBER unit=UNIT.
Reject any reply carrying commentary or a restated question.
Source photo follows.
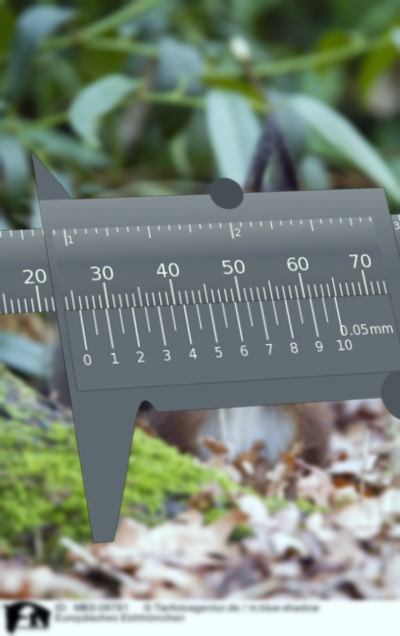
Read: value=25.8 unit=mm
